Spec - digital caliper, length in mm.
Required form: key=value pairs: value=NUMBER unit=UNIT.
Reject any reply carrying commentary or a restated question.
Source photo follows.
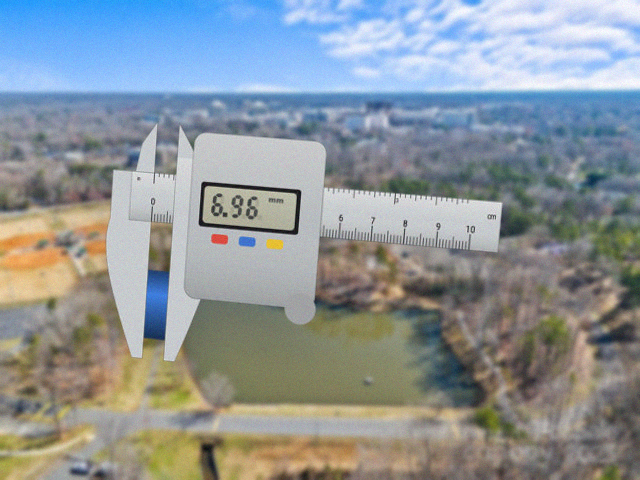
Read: value=6.96 unit=mm
